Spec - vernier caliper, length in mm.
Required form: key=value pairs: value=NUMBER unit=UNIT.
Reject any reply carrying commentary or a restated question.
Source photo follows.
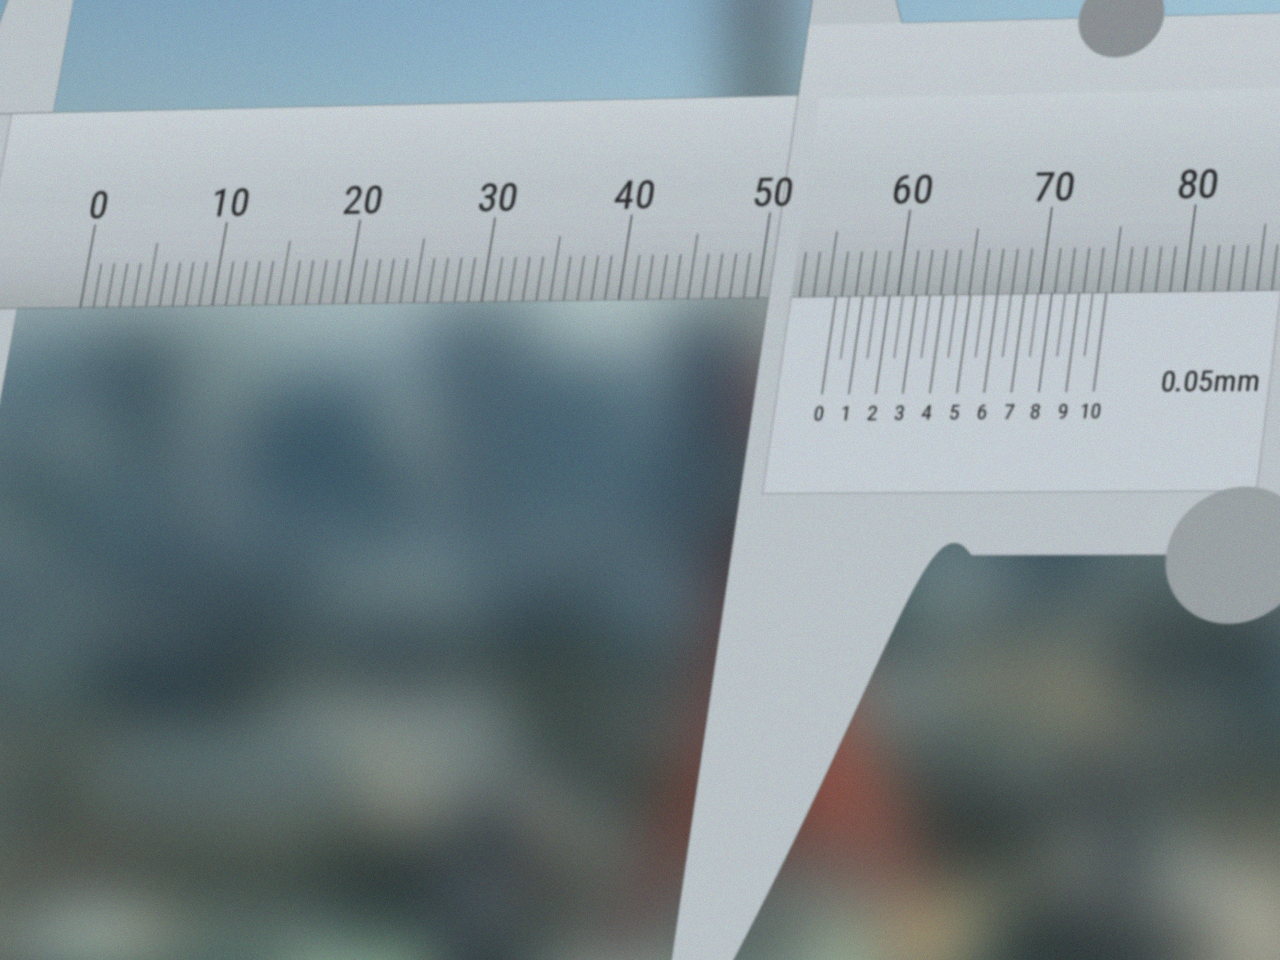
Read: value=55.6 unit=mm
